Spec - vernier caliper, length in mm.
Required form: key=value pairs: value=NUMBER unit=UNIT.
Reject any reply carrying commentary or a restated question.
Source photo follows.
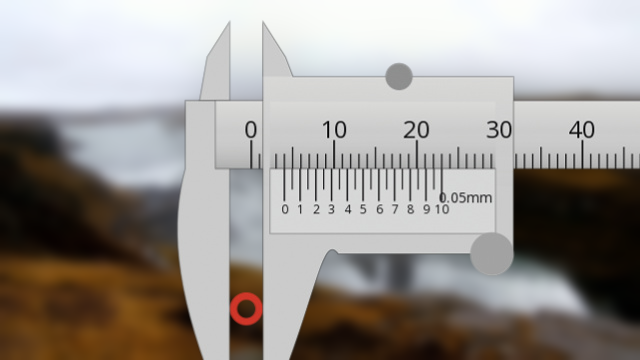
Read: value=4.0 unit=mm
